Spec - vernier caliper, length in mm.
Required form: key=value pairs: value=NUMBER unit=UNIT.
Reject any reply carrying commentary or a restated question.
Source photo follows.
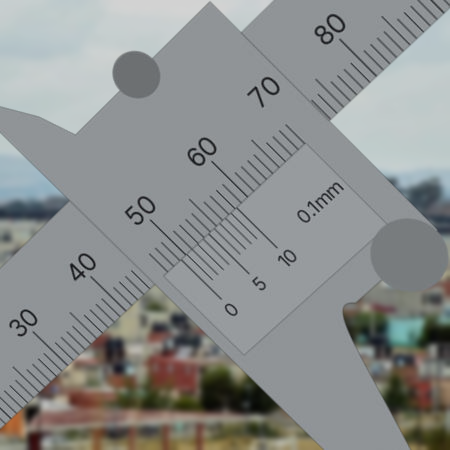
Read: value=49.2 unit=mm
